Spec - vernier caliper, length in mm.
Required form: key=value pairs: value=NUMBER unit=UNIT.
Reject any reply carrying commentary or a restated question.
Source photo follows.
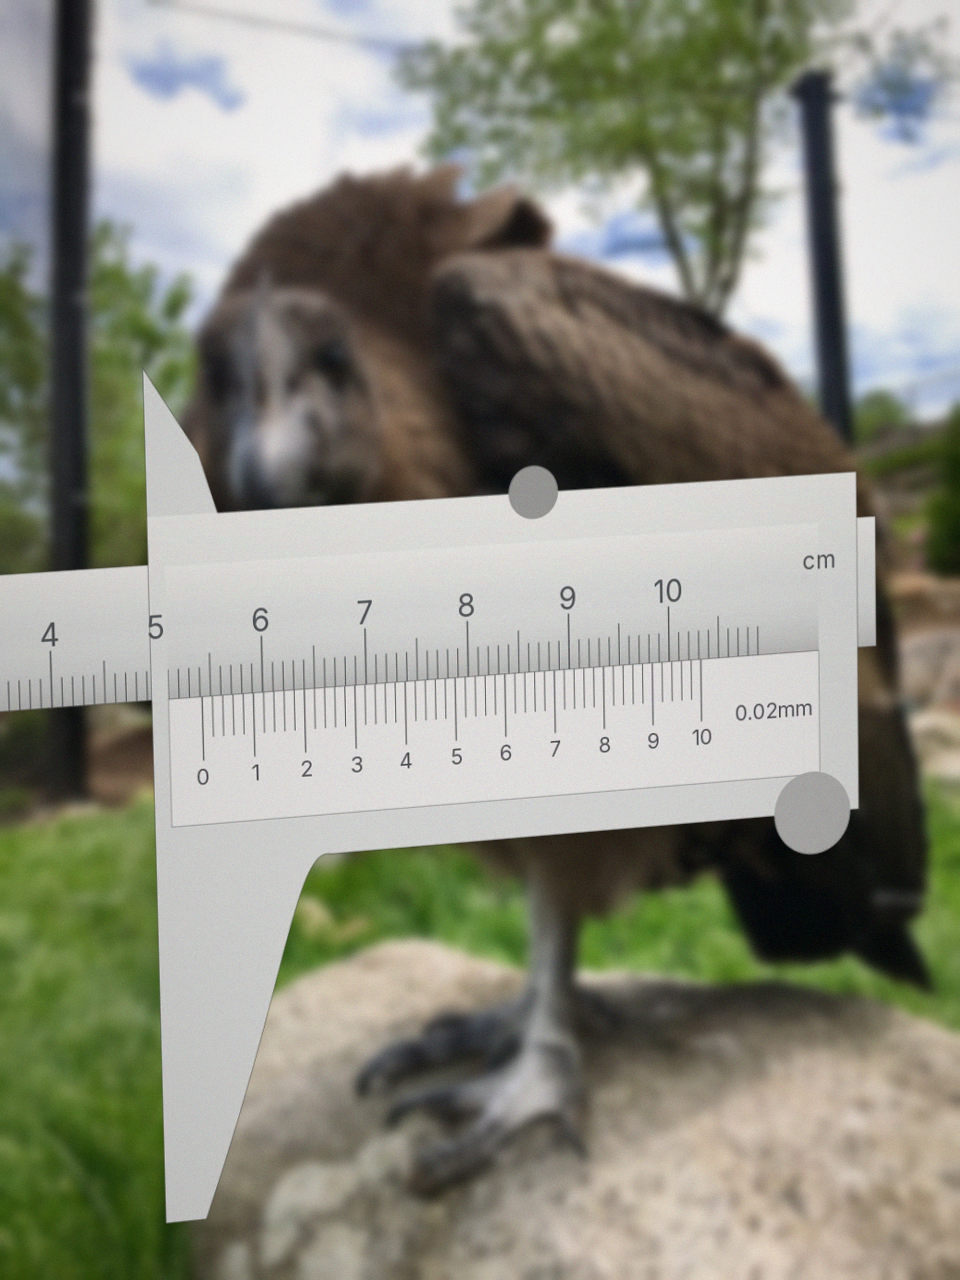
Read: value=54.2 unit=mm
